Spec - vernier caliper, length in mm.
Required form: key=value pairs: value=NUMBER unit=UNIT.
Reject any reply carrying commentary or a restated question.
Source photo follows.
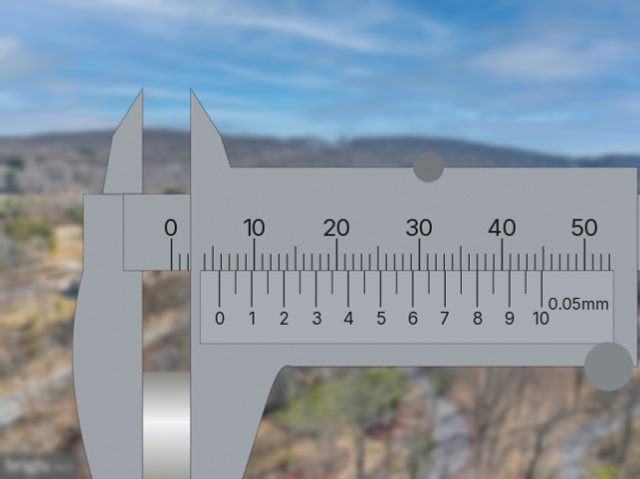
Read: value=5.8 unit=mm
